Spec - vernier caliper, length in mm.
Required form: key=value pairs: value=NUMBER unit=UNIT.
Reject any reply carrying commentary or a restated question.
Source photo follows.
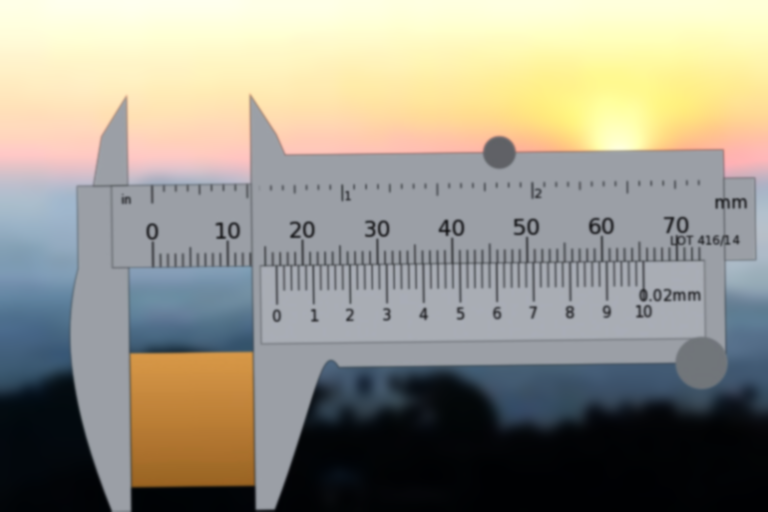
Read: value=16.5 unit=mm
